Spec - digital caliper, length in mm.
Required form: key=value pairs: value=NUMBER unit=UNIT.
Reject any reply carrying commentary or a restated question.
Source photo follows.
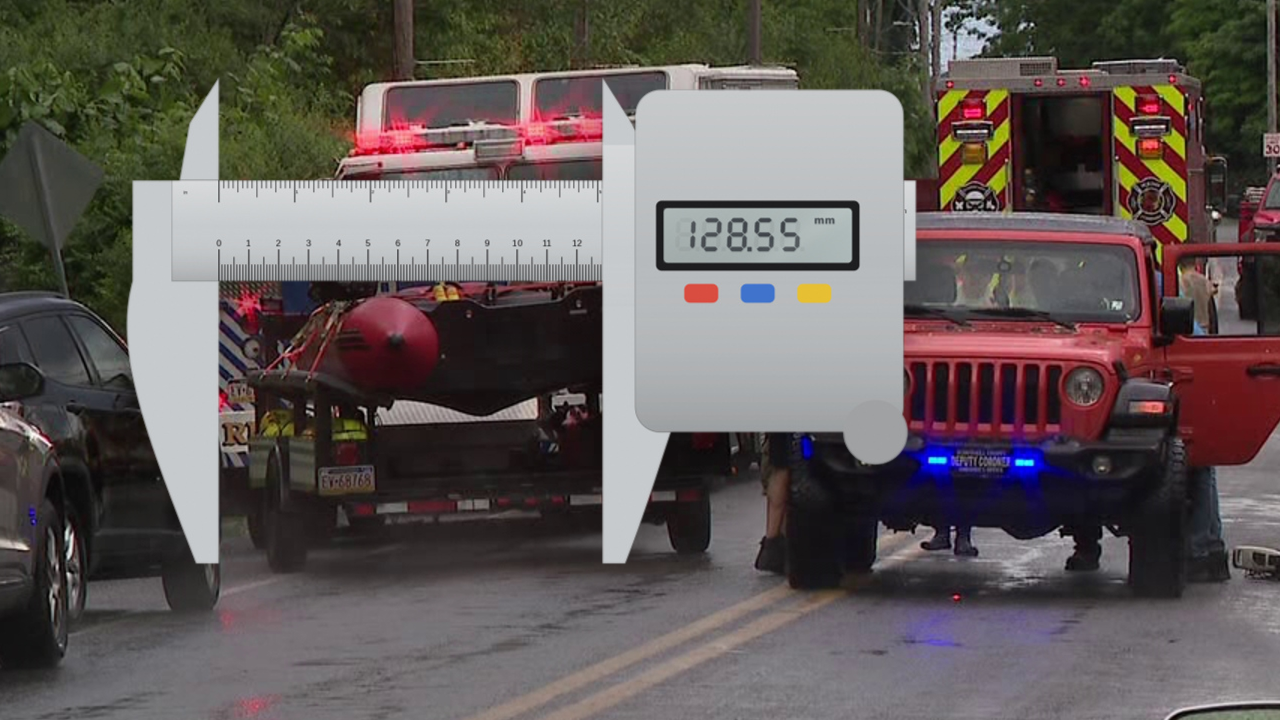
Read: value=128.55 unit=mm
